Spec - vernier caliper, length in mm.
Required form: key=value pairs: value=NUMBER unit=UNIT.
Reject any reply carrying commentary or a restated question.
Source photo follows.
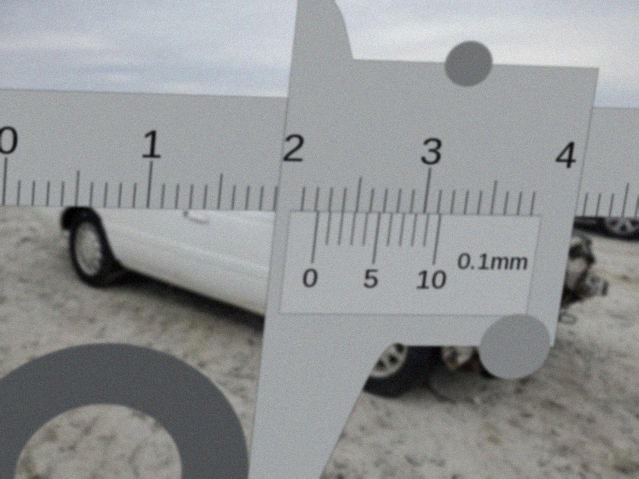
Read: value=22.2 unit=mm
